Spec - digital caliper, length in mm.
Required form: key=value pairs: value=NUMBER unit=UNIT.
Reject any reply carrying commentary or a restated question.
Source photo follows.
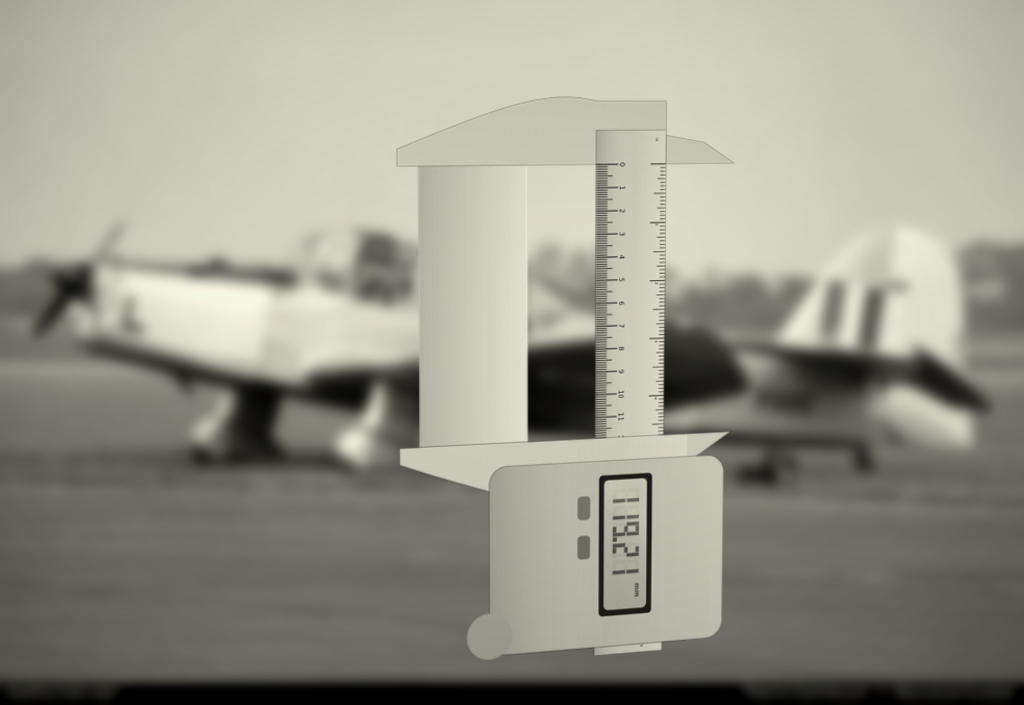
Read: value=119.21 unit=mm
